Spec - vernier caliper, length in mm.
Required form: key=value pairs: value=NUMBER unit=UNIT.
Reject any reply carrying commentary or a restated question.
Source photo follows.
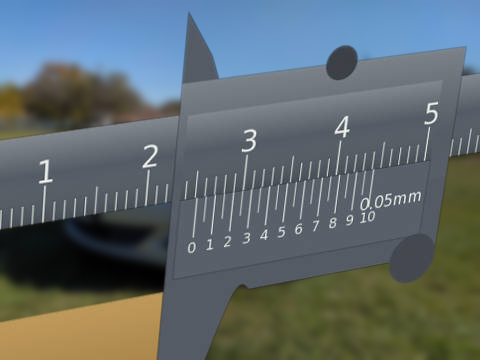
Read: value=25.2 unit=mm
